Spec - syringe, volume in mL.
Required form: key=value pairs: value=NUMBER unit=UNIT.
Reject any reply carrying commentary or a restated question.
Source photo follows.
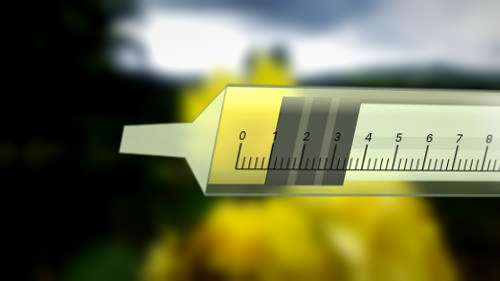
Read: value=1 unit=mL
